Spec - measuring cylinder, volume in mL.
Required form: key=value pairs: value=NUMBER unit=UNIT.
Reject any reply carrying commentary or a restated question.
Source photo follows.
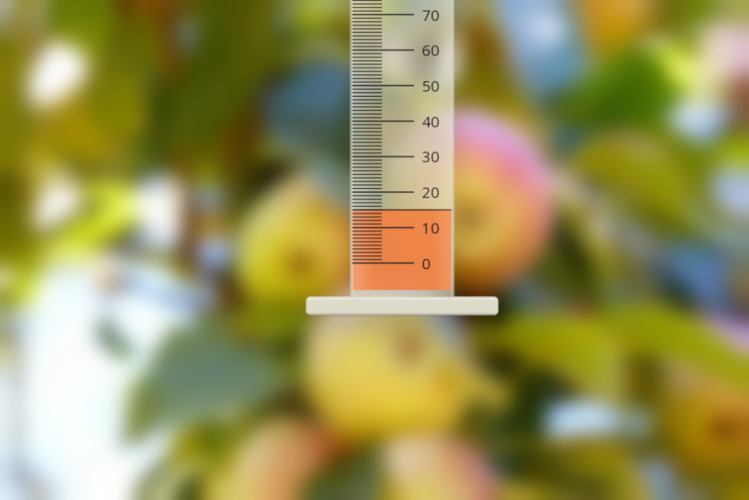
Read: value=15 unit=mL
